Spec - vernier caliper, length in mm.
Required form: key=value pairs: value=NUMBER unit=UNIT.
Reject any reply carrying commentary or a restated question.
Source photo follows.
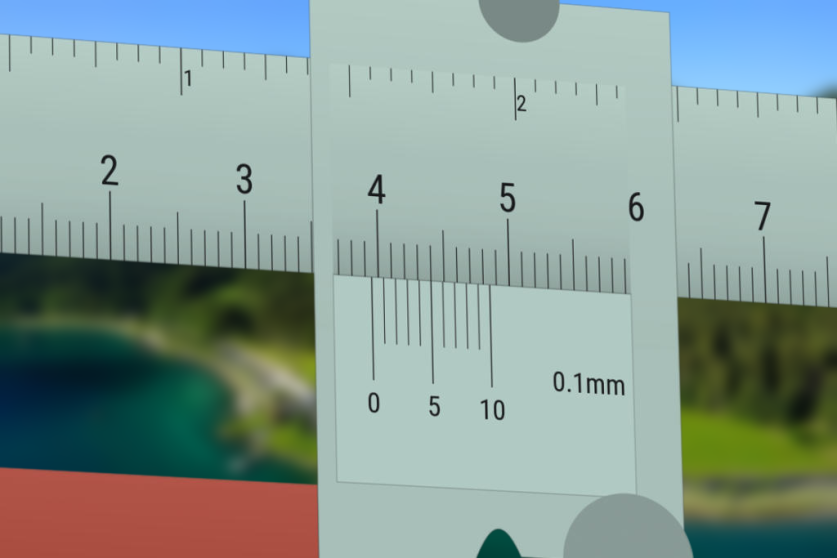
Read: value=39.5 unit=mm
